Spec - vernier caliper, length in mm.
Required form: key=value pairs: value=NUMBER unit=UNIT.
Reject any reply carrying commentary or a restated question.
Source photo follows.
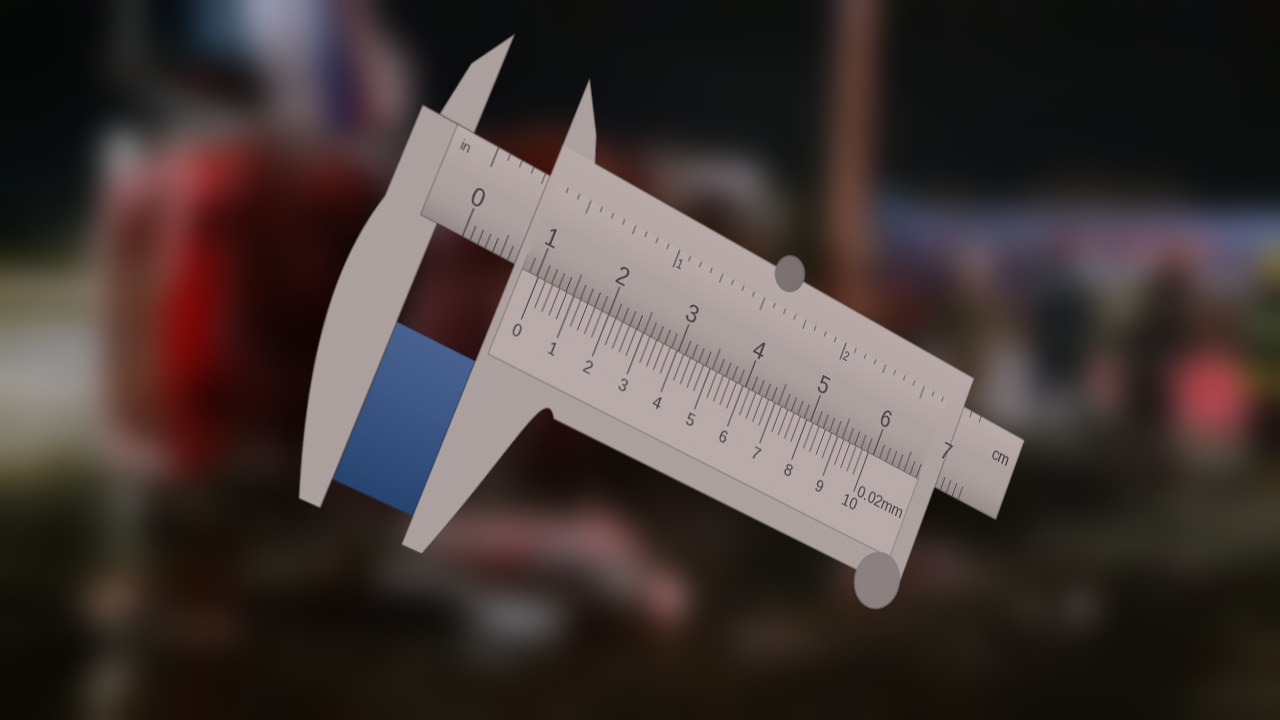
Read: value=10.2 unit=mm
